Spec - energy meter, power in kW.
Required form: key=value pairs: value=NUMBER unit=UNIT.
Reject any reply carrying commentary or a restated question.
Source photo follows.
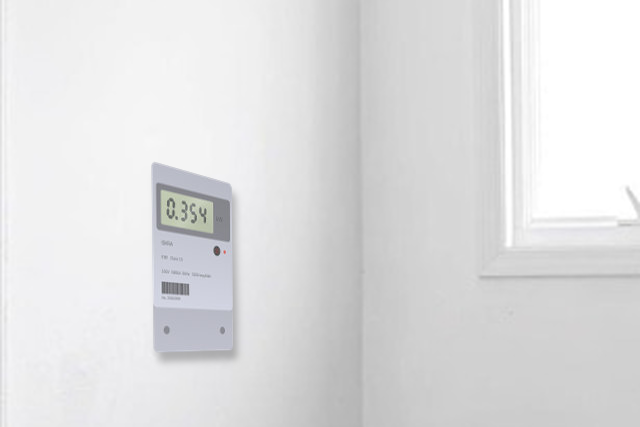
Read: value=0.354 unit=kW
